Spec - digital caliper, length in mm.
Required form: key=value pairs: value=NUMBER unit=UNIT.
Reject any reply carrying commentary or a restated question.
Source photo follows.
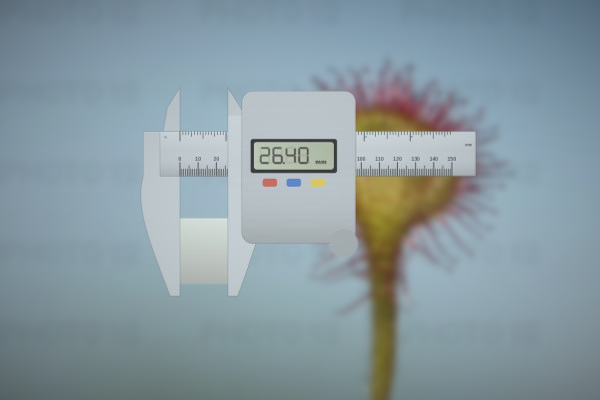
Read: value=26.40 unit=mm
